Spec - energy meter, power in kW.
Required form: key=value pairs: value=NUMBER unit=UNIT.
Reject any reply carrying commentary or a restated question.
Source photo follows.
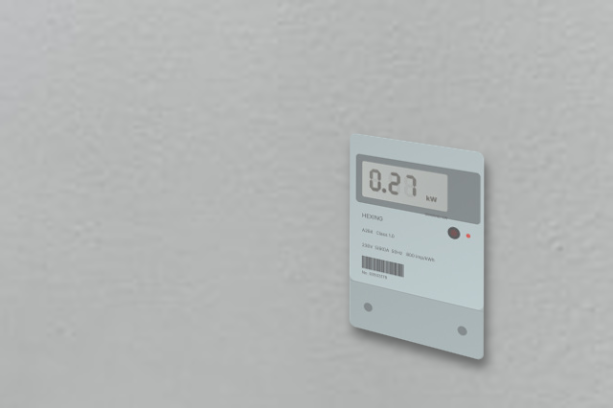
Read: value=0.27 unit=kW
